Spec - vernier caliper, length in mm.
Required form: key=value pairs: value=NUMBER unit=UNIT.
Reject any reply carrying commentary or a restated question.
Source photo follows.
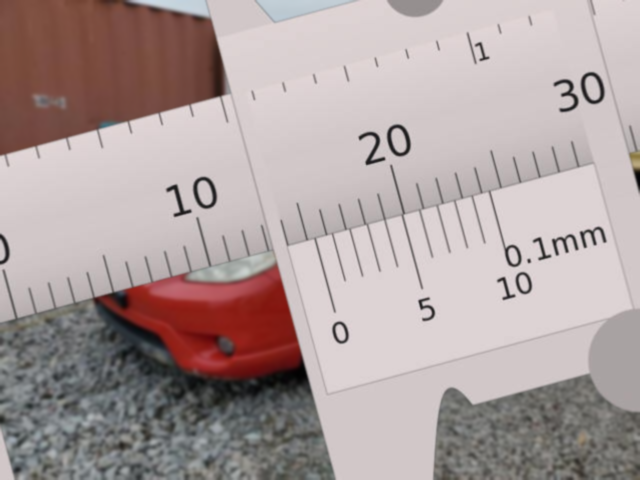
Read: value=15.4 unit=mm
